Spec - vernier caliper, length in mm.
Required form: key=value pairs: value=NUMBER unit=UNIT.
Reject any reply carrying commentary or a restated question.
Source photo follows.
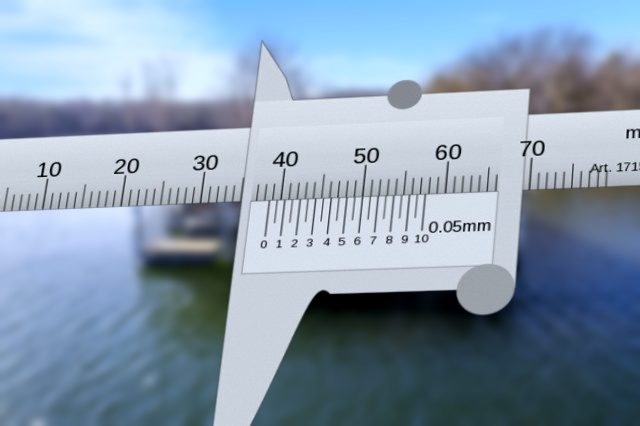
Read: value=38.6 unit=mm
